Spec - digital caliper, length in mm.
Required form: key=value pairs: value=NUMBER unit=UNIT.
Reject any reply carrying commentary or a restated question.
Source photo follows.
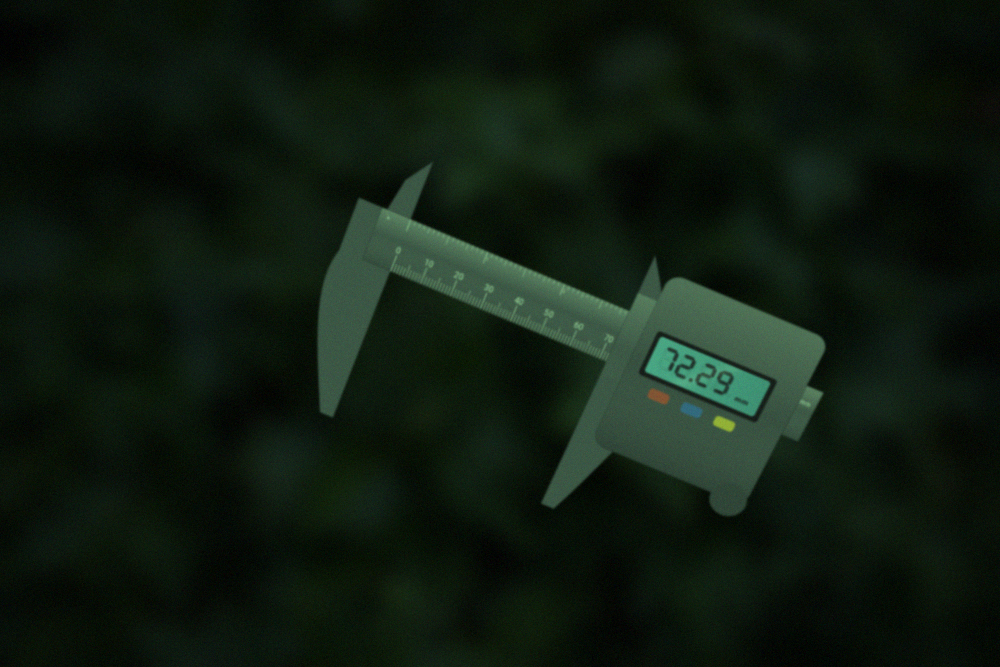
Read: value=72.29 unit=mm
